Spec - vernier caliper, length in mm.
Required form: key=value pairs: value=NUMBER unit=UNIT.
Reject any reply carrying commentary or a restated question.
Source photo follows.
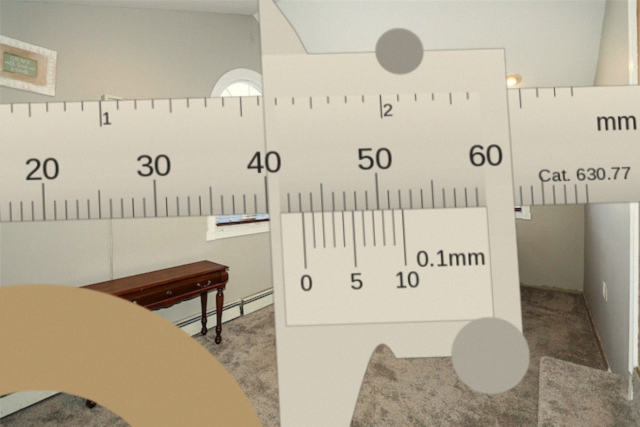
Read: value=43.2 unit=mm
